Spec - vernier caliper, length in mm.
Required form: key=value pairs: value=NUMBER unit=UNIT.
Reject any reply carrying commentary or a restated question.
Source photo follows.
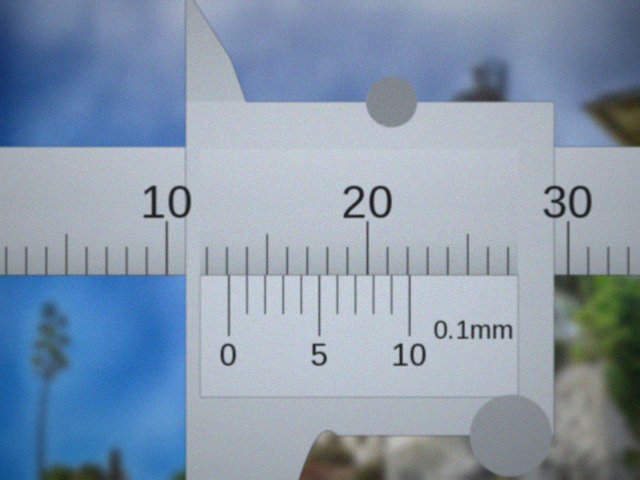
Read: value=13.1 unit=mm
